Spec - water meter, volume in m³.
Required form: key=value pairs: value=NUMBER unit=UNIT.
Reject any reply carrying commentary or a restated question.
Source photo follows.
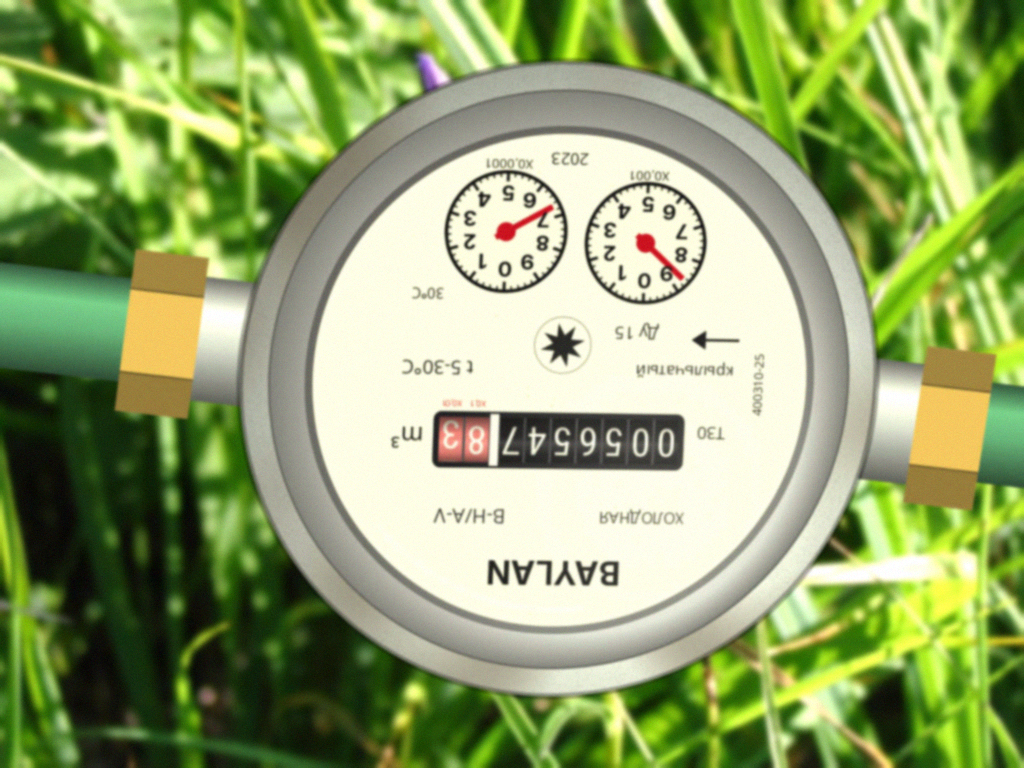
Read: value=56547.8286 unit=m³
